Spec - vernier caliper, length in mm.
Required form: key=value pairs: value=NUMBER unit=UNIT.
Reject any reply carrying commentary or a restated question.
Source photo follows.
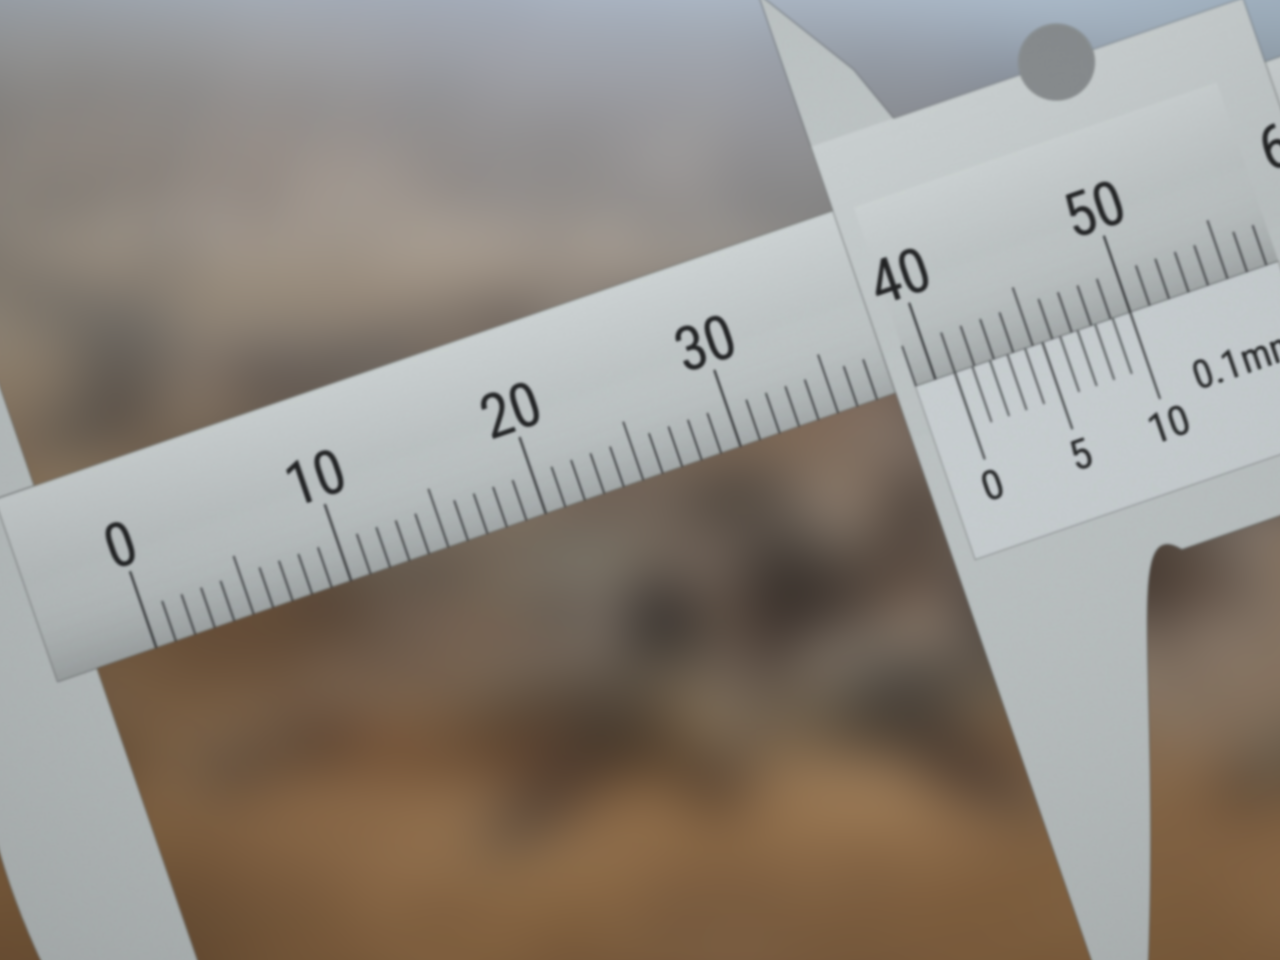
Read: value=41.0 unit=mm
